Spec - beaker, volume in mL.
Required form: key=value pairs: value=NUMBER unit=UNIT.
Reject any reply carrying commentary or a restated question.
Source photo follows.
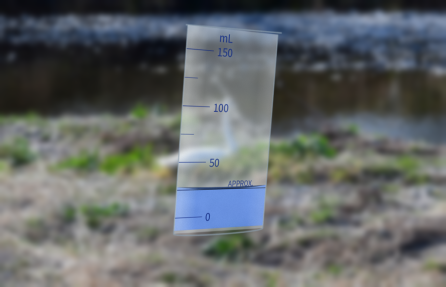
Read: value=25 unit=mL
